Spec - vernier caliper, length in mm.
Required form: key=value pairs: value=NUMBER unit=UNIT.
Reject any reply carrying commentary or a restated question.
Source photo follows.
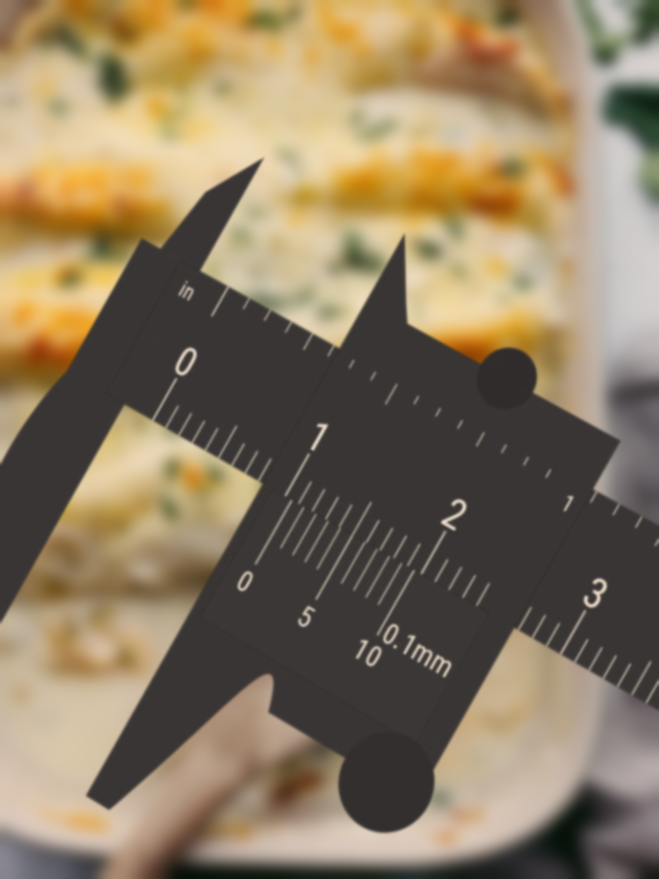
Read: value=10.5 unit=mm
